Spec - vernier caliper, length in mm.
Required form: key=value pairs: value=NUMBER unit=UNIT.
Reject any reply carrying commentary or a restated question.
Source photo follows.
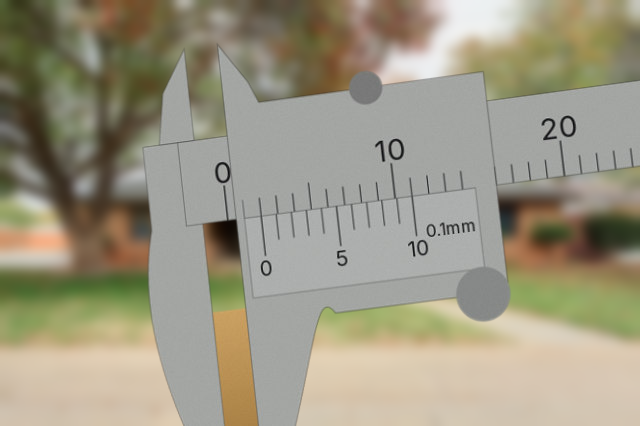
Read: value=2.0 unit=mm
